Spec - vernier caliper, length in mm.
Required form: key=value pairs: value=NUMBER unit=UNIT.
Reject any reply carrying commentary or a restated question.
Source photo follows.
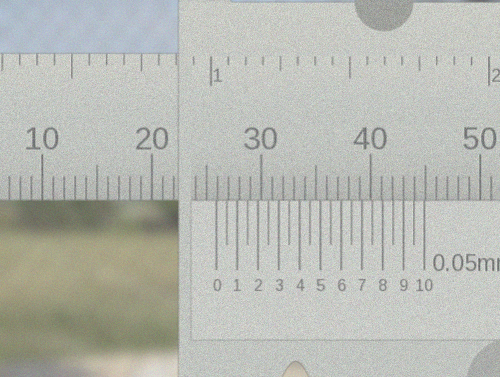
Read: value=25.9 unit=mm
